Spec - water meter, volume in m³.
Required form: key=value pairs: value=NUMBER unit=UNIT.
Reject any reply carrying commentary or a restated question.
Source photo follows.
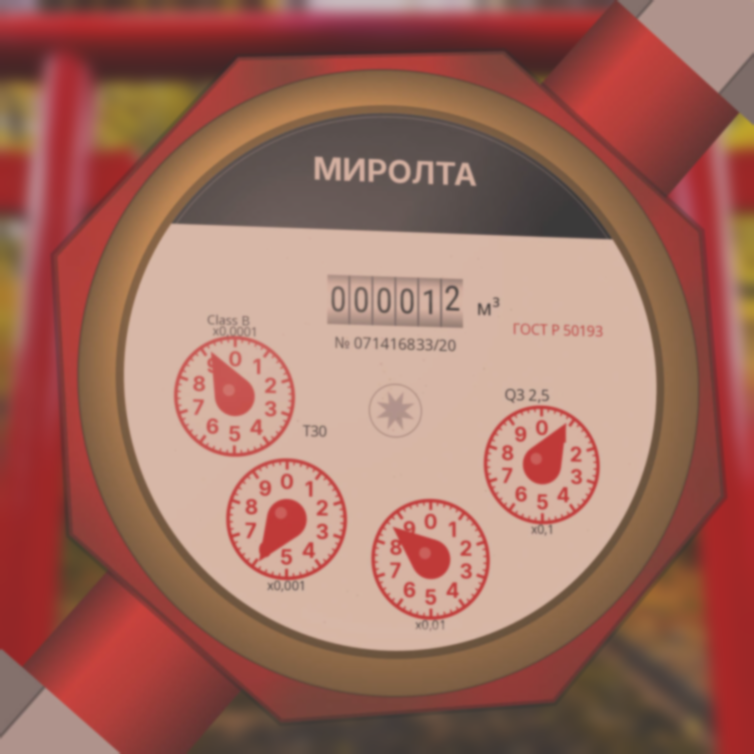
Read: value=12.0859 unit=m³
